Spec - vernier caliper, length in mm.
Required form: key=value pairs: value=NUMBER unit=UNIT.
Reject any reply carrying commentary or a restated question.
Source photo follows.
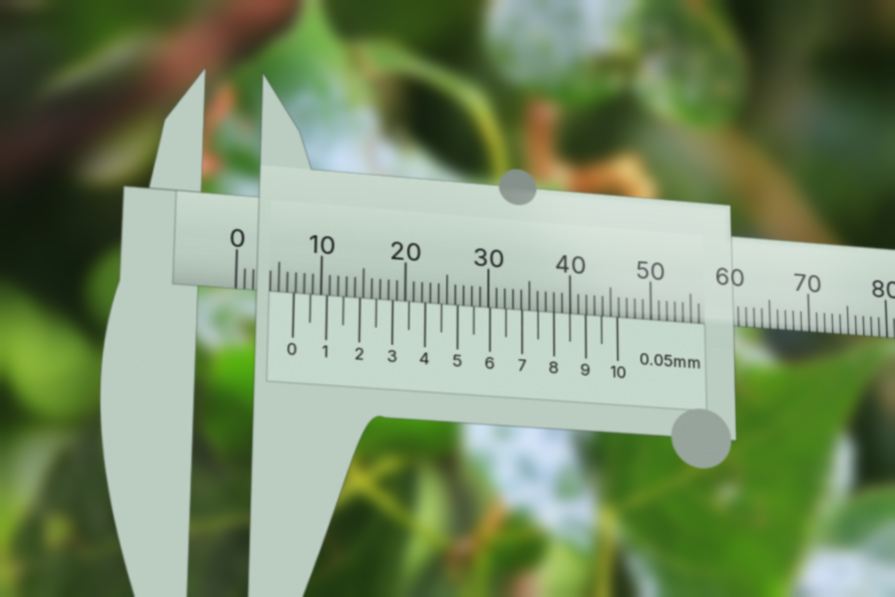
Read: value=6.8 unit=mm
